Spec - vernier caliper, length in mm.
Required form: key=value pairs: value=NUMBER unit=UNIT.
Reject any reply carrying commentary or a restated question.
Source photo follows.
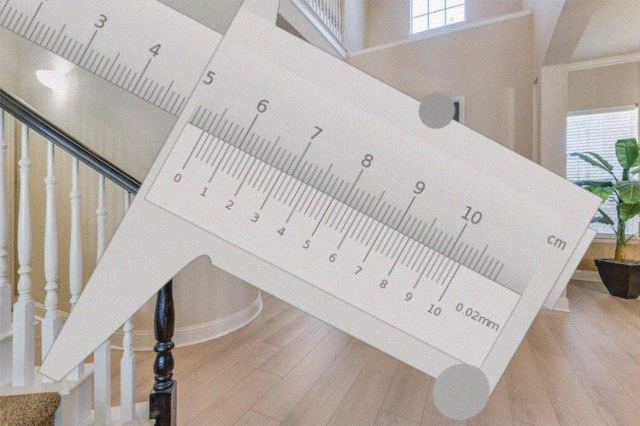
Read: value=53.5 unit=mm
